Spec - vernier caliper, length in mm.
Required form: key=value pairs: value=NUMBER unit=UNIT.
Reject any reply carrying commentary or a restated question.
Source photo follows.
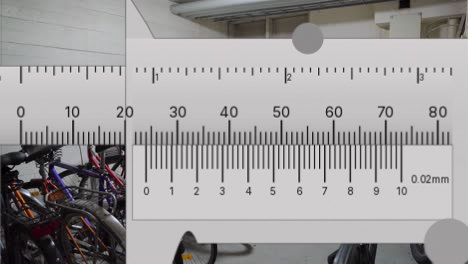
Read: value=24.0 unit=mm
